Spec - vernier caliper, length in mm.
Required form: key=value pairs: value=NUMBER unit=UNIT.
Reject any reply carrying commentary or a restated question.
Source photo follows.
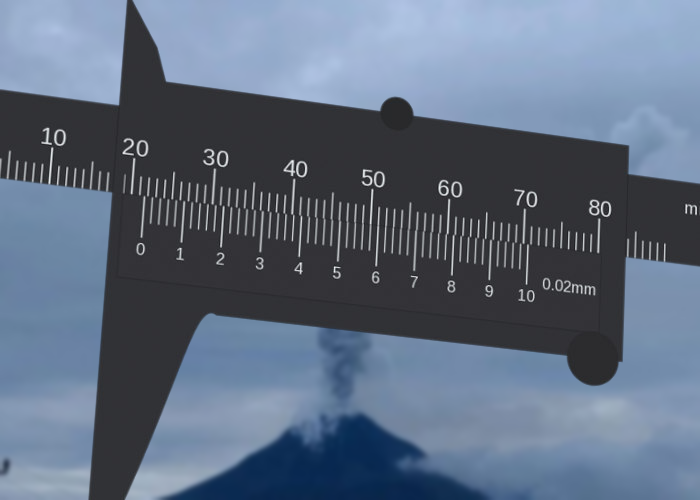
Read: value=21.6 unit=mm
